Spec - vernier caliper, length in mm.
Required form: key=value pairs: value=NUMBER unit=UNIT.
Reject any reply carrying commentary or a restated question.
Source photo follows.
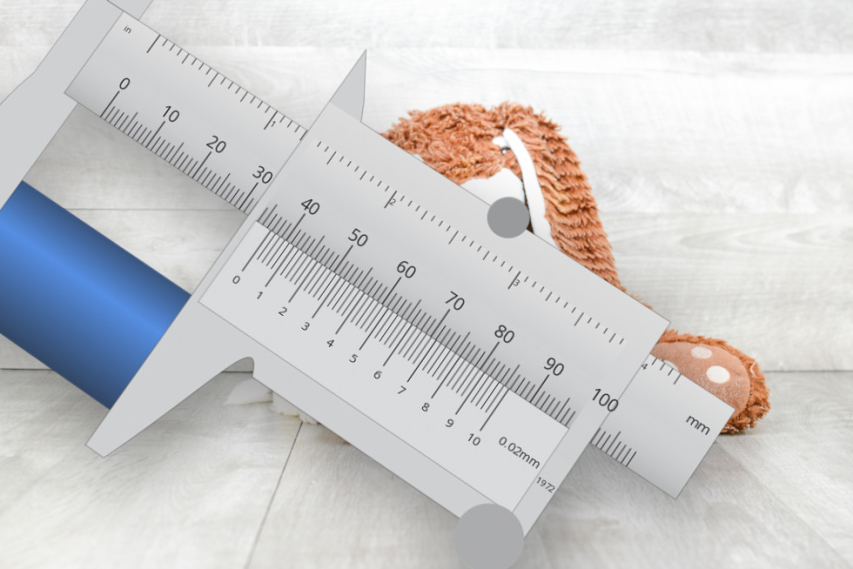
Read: value=36.8 unit=mm
